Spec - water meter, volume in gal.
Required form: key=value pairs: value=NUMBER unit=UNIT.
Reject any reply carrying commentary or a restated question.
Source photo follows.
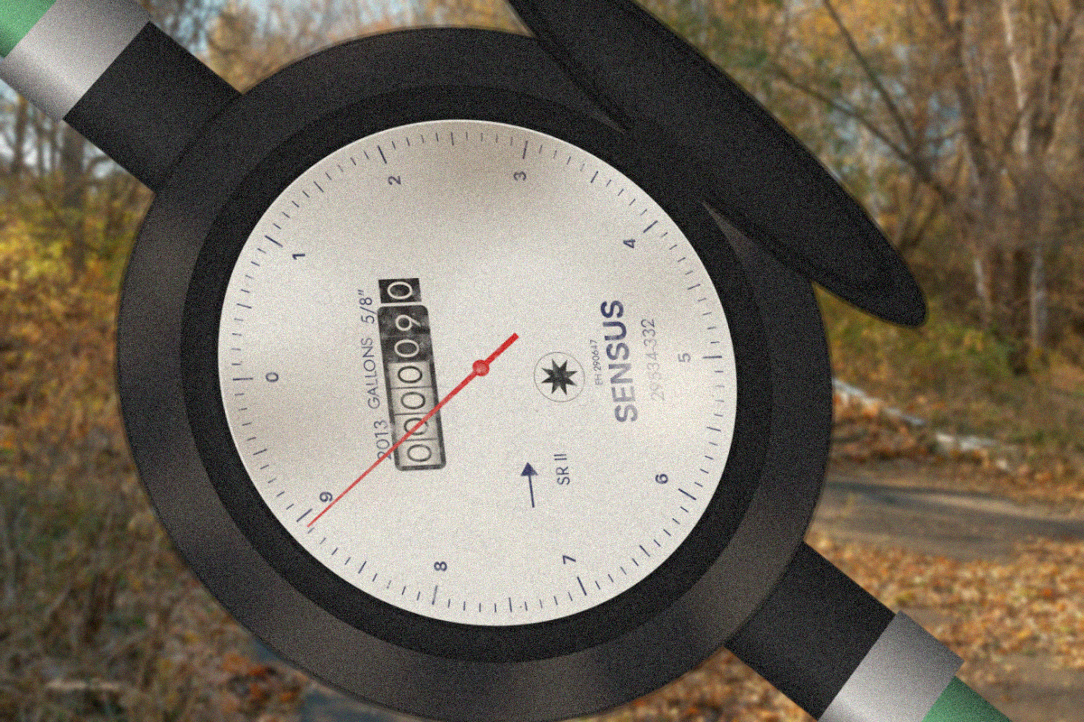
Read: value=88.9 unit=gal
